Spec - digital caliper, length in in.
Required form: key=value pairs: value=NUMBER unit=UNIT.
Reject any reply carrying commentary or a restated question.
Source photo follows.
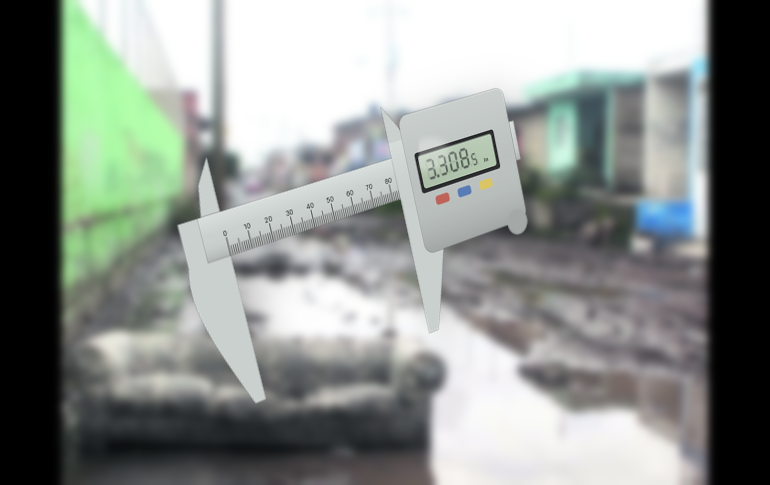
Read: value=3.3085 unit=in
